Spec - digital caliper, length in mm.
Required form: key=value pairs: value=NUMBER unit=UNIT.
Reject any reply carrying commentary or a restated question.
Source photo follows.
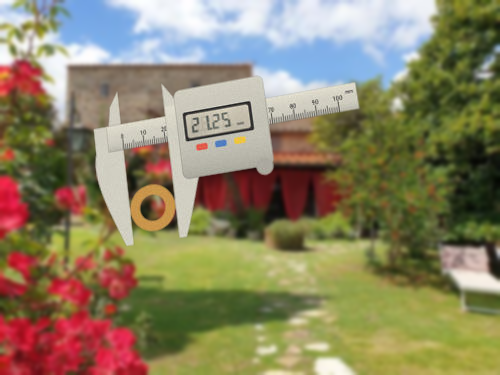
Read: value=21.25 unit=mm
